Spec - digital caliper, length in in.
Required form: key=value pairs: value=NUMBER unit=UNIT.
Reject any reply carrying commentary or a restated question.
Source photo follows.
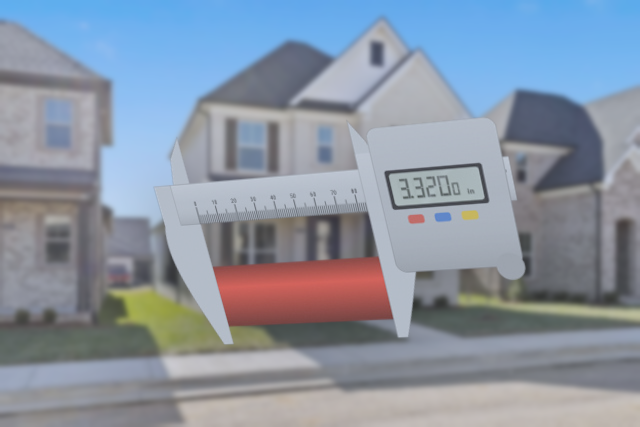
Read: value=3.3200 unit=in
